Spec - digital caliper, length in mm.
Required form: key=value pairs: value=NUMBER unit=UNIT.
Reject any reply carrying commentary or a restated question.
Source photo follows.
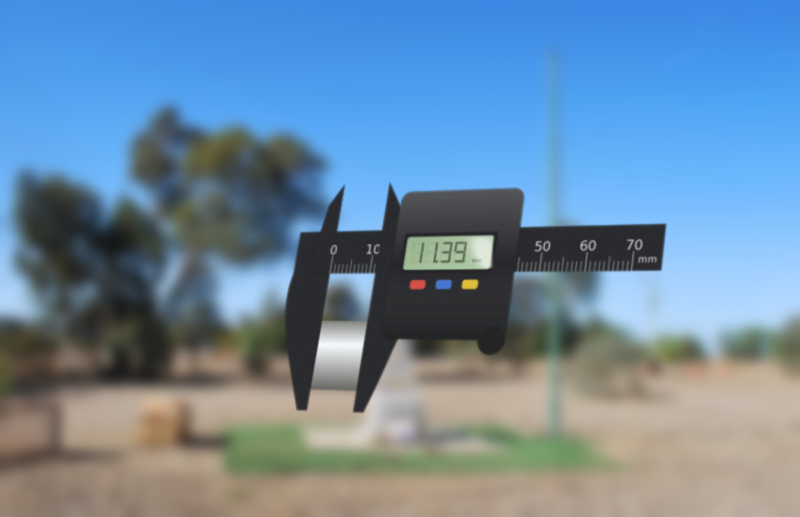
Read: value=11.39 unit=mm
